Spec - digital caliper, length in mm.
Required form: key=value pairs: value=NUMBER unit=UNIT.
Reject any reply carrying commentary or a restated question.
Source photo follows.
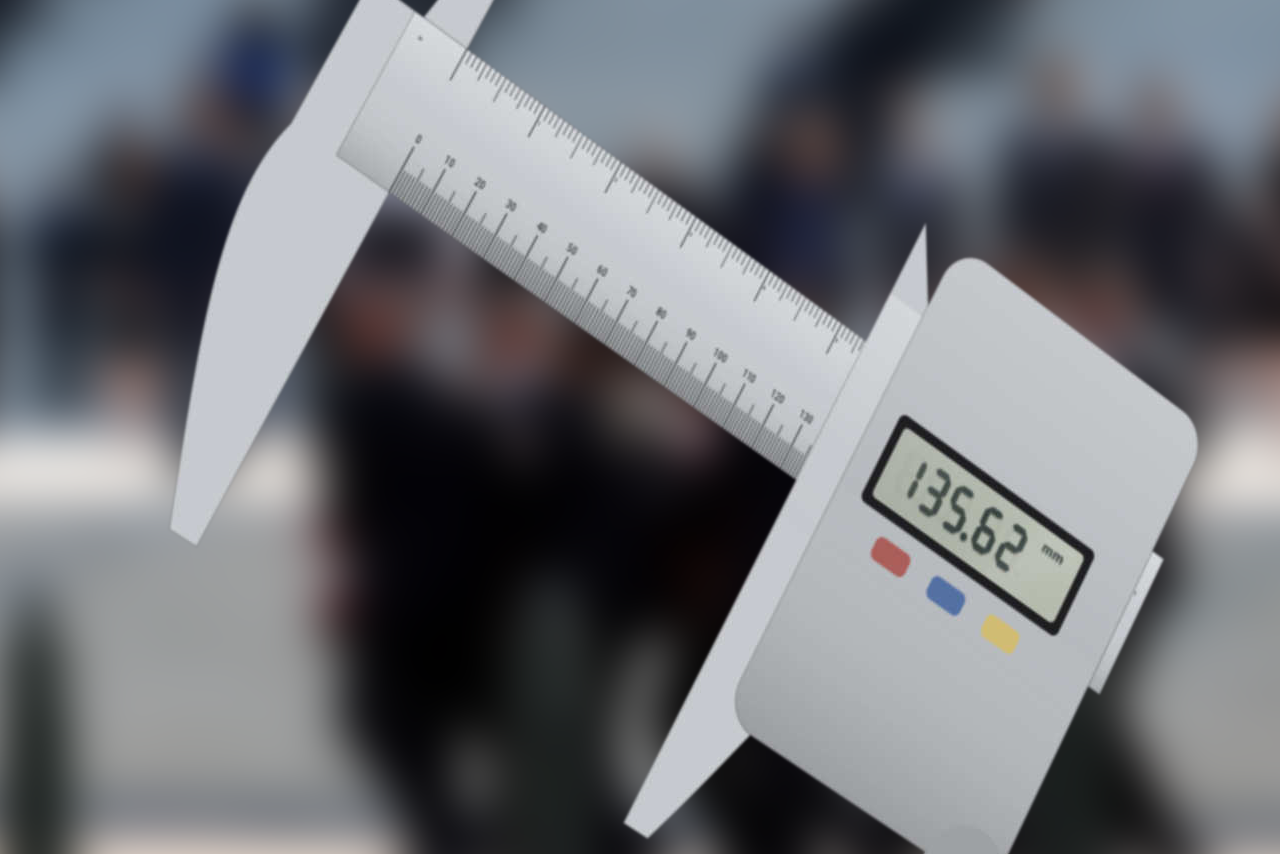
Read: value=135.62 unit=mm
